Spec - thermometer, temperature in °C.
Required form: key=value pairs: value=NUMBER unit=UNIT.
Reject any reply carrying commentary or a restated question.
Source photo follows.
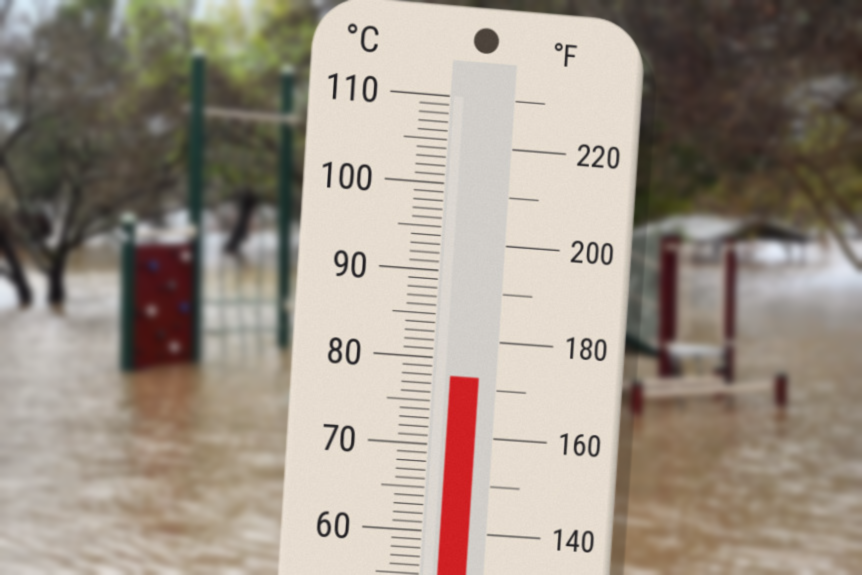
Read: value=78 unit=°C
